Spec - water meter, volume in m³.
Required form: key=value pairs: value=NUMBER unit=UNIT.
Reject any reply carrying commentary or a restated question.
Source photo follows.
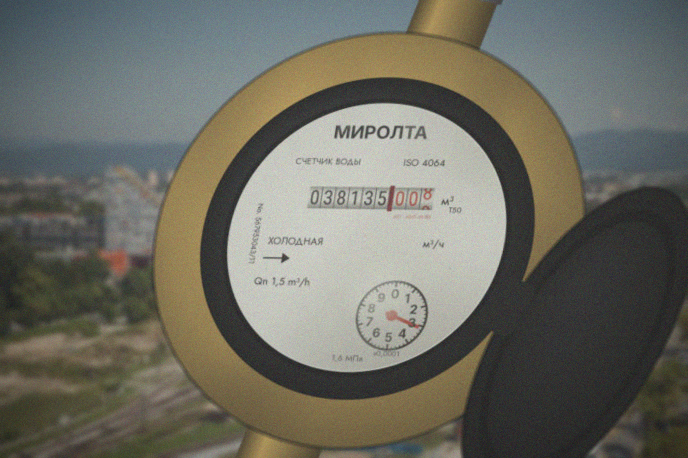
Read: value=38135.0083 unit=m³
